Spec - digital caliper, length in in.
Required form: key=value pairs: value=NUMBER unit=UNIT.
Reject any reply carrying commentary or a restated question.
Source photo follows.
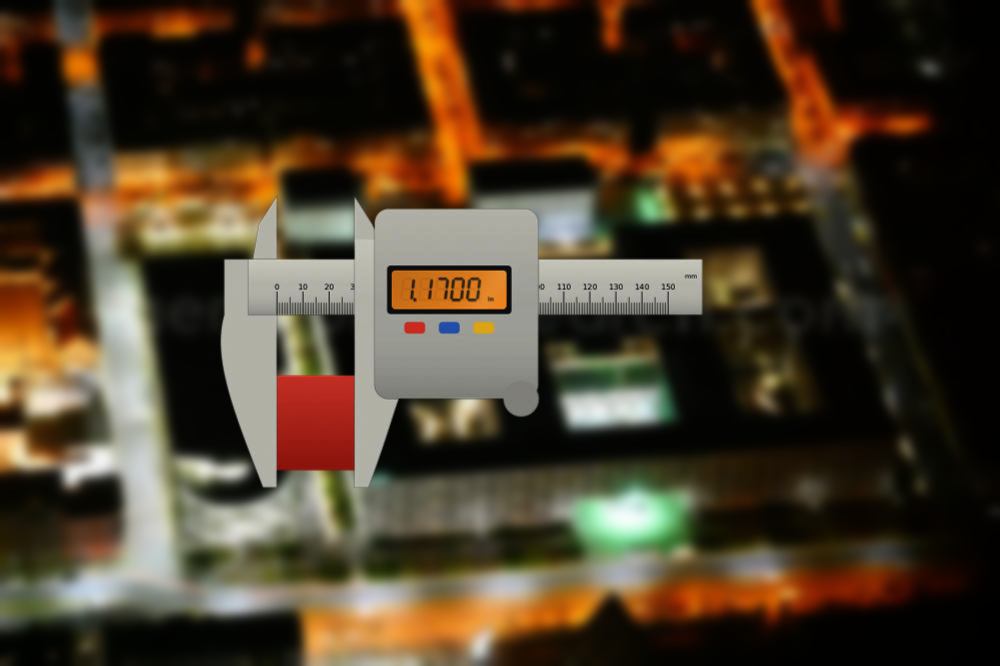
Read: value=1.1700 unit=in
